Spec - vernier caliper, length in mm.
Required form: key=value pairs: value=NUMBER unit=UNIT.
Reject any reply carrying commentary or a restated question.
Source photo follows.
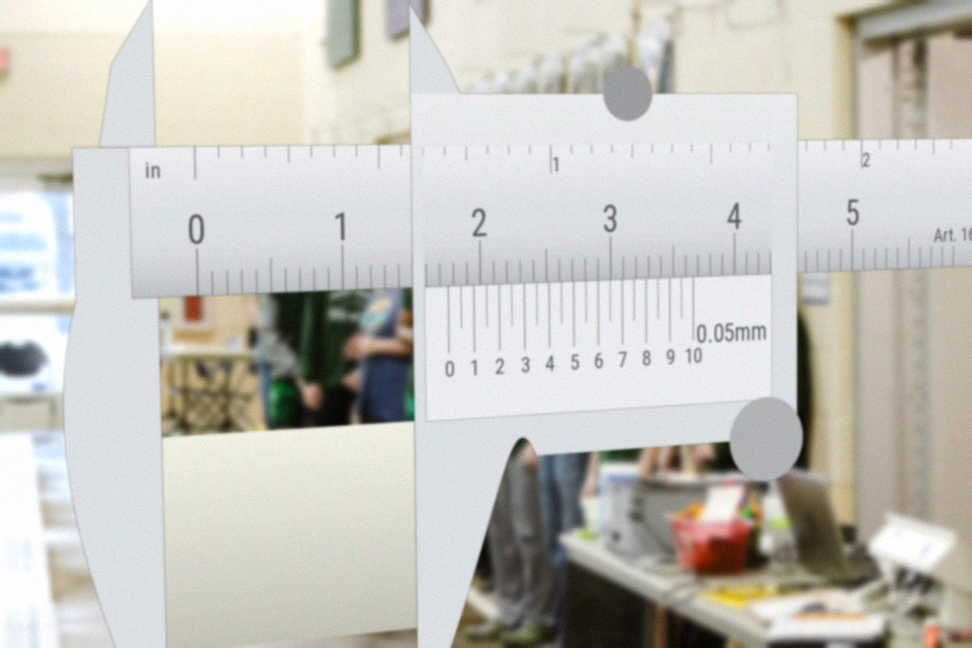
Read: value=17.6 unit=mm
